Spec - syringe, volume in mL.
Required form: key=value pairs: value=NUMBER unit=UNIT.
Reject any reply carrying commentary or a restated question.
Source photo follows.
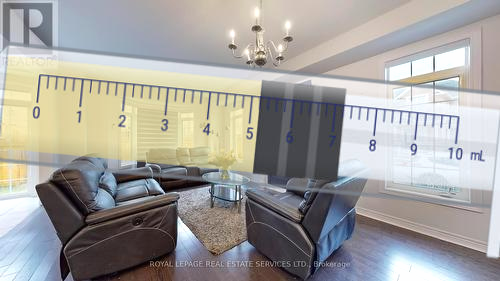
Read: value=5.2 unit=mL
